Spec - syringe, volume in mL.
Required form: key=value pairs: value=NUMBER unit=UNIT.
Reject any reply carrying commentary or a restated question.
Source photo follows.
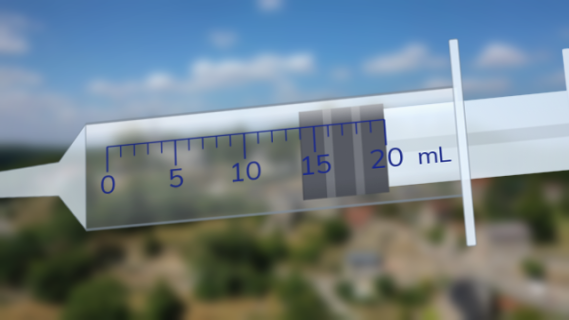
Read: value=14 unit=mL
